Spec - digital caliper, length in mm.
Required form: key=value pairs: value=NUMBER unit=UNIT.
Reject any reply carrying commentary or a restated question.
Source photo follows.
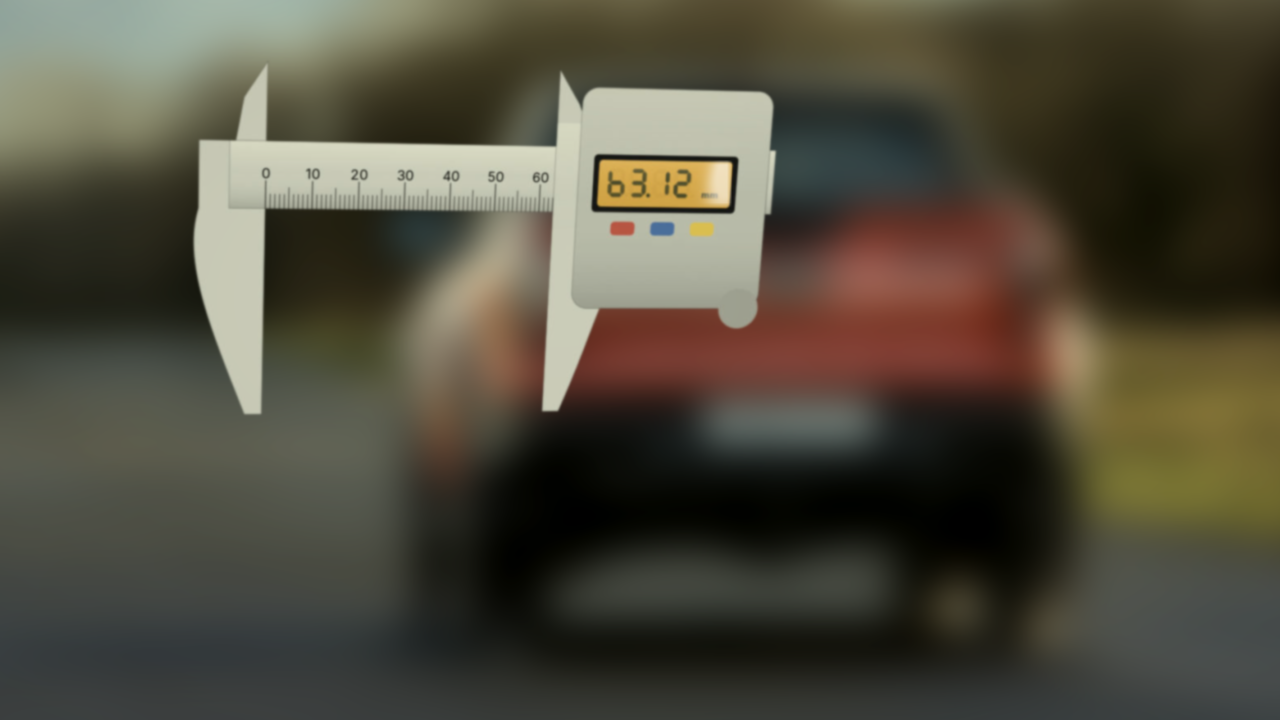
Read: value=63.12 unit=mm
